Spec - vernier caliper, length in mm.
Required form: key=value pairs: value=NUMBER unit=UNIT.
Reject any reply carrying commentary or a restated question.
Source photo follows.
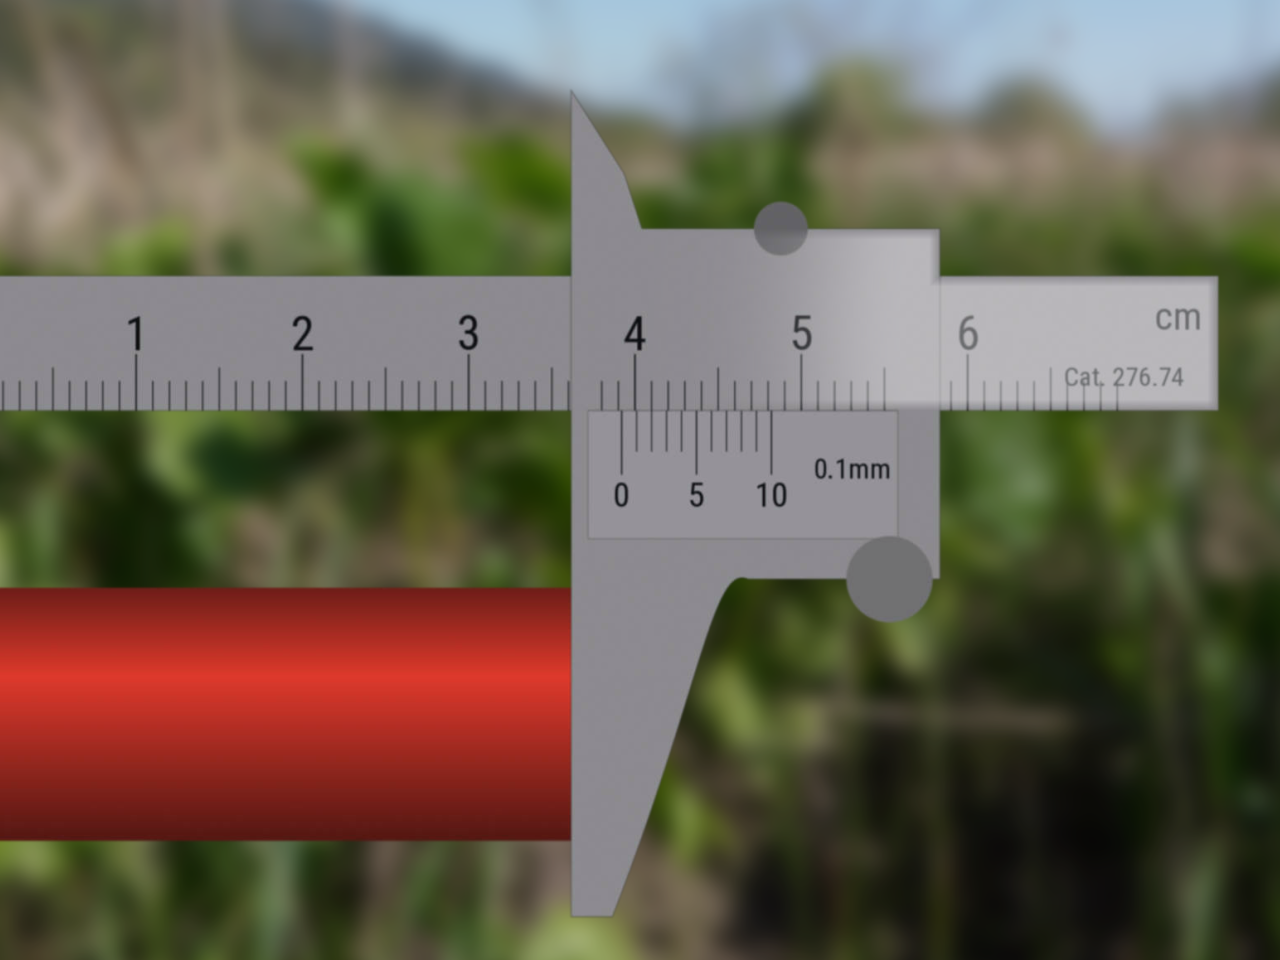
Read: value=39.2 unit=mm
